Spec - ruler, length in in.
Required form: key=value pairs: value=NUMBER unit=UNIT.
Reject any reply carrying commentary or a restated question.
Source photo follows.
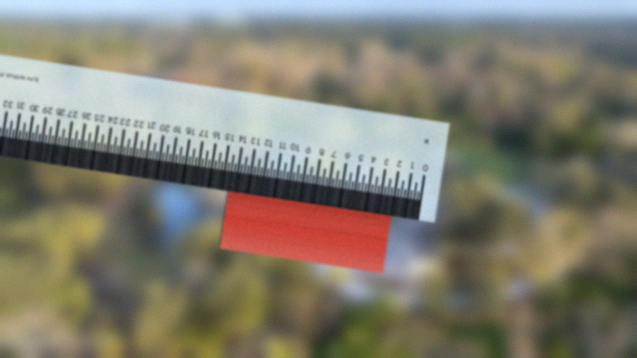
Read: value=12.5 unit=in
